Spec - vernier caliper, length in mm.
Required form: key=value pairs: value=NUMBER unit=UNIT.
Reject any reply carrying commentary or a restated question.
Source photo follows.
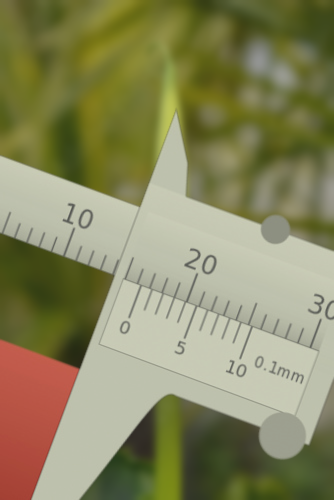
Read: value=16.3 unit=mm
